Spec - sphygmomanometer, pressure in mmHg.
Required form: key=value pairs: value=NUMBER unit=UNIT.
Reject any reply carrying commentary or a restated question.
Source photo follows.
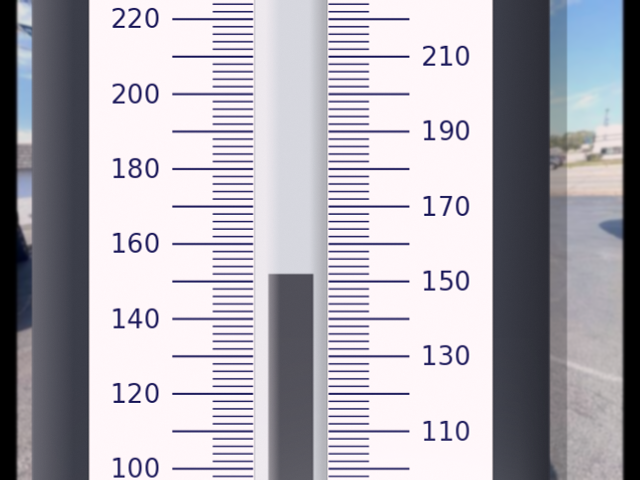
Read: value=152 unit=mmHg
